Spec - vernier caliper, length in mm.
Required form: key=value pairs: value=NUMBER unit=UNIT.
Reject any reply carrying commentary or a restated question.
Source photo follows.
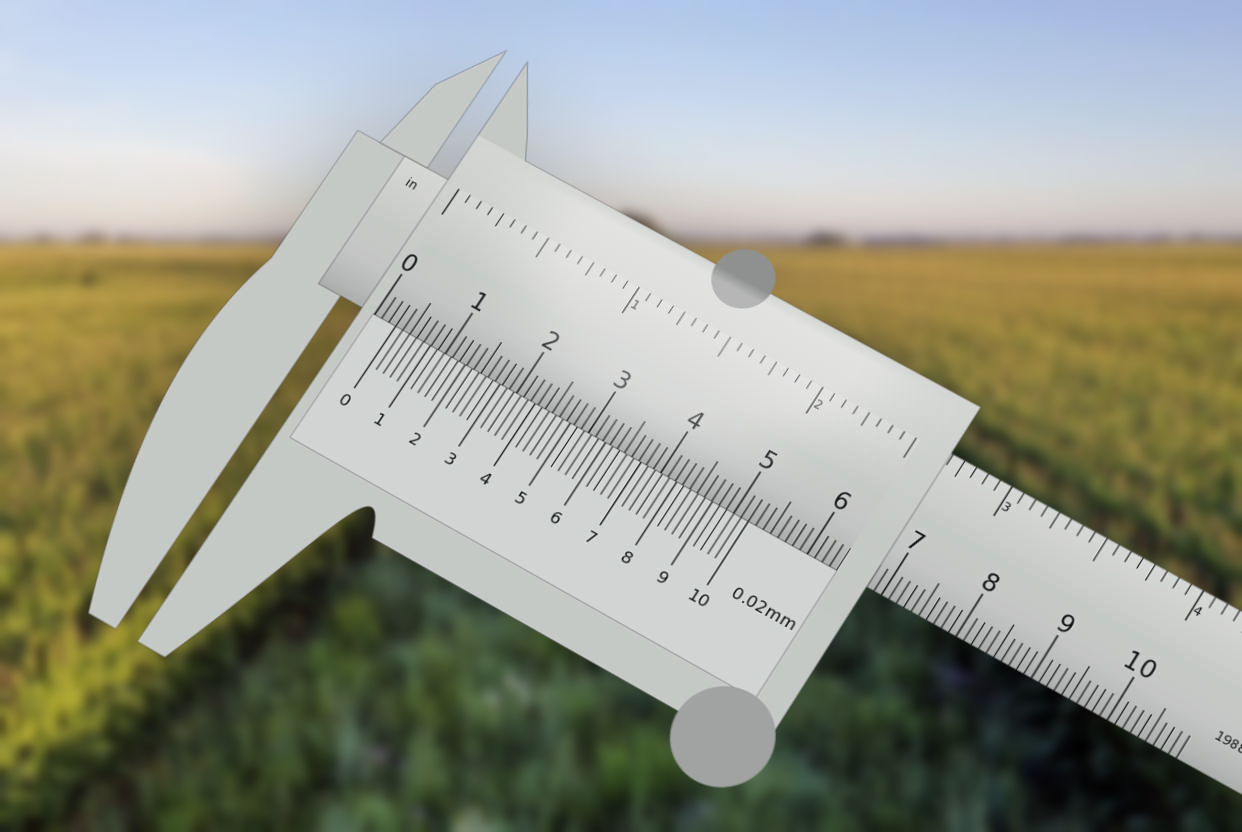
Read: value=3.0 unit=mm
